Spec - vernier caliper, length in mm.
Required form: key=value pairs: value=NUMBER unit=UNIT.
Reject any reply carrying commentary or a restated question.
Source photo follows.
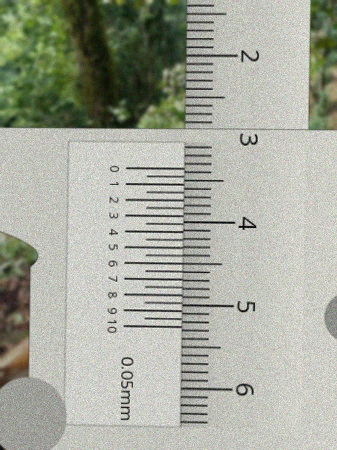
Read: value=33.6 unit=mm
